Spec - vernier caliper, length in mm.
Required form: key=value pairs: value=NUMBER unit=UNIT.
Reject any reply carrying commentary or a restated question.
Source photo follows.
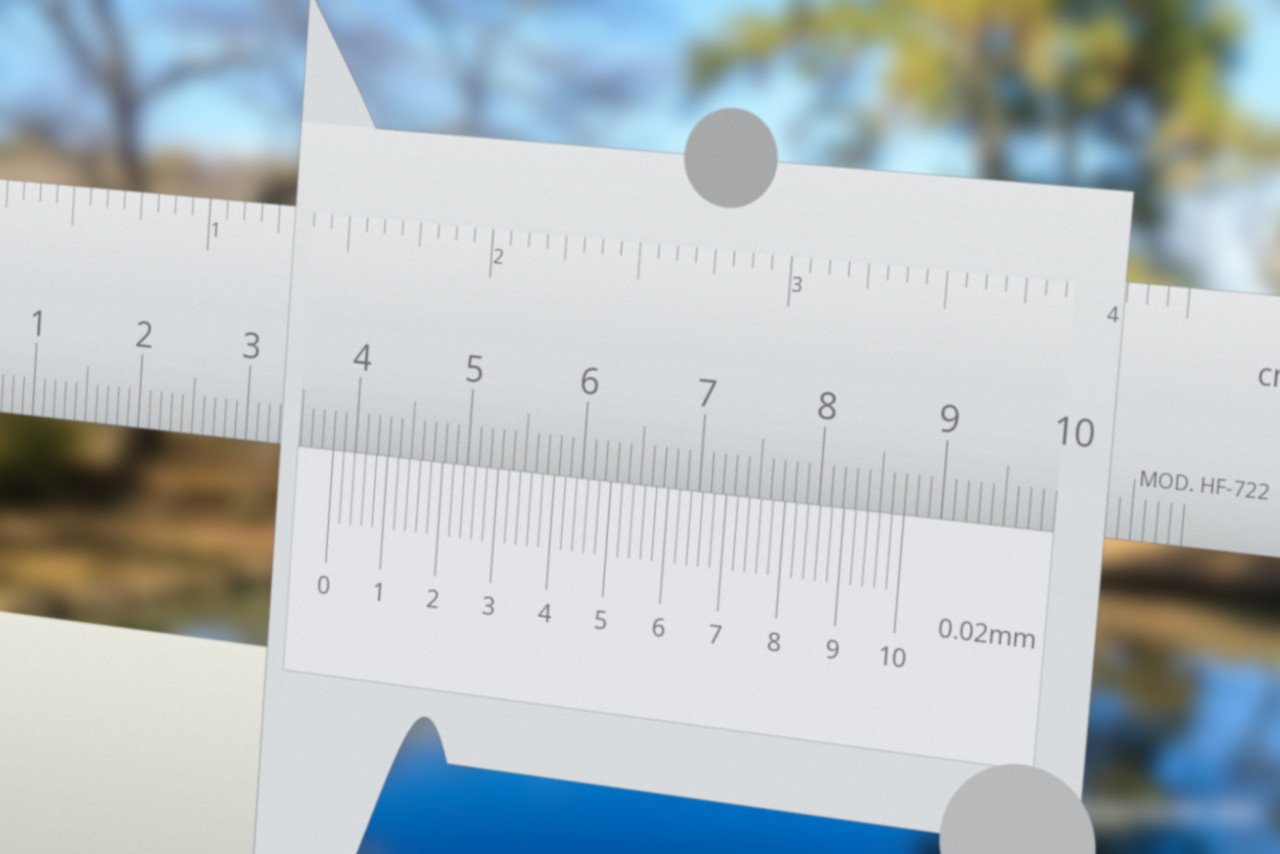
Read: value=38.0 unit=mm
